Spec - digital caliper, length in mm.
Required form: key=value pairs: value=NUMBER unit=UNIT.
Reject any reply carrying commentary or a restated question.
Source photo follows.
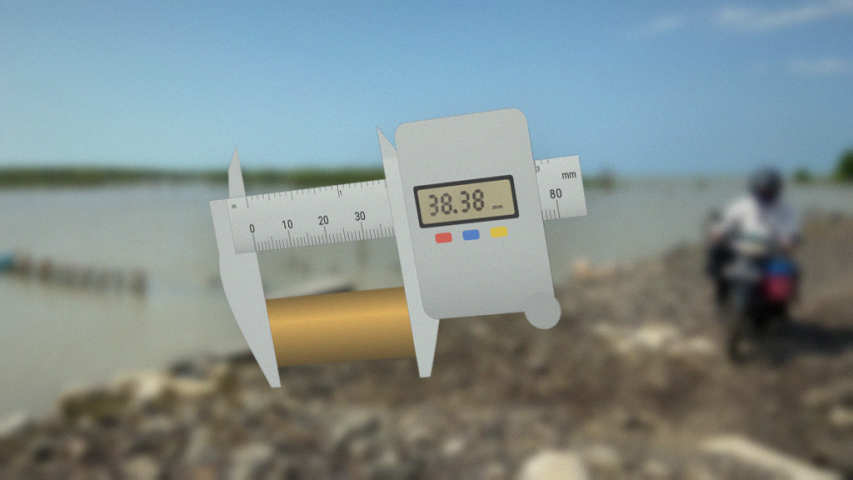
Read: value=38.38 unit=mm
